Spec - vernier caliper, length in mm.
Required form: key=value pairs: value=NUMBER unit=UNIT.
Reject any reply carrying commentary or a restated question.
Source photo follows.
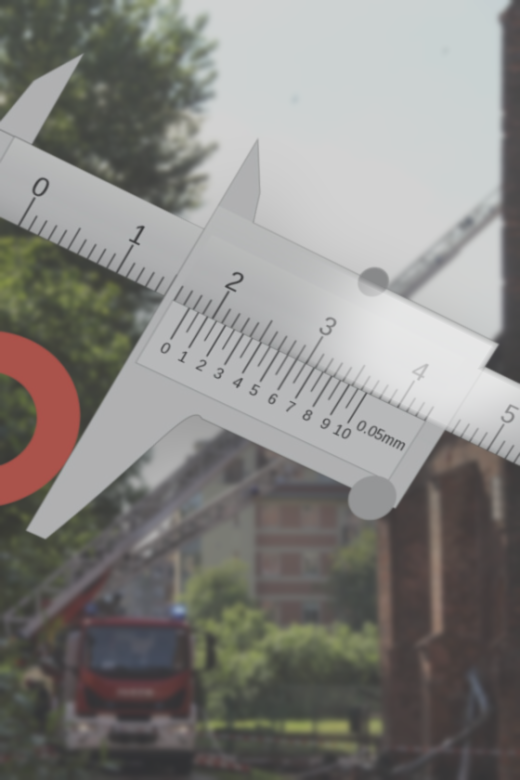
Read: value=17.6 unit=mm
